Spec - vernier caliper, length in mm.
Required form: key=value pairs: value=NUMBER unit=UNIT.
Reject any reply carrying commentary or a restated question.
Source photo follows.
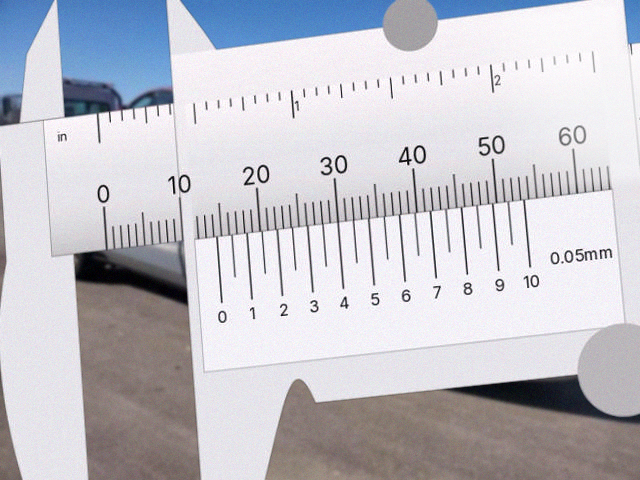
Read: value=14.4 unit=mm
